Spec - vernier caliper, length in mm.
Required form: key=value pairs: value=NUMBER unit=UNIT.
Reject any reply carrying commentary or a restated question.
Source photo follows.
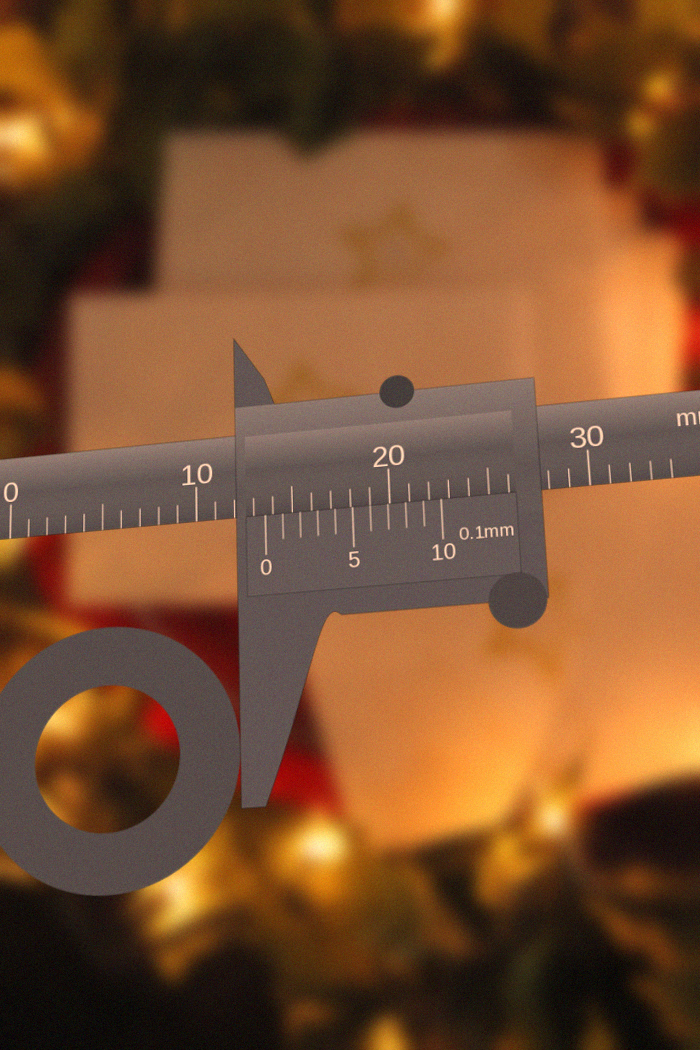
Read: value=13.6 unit=mm
